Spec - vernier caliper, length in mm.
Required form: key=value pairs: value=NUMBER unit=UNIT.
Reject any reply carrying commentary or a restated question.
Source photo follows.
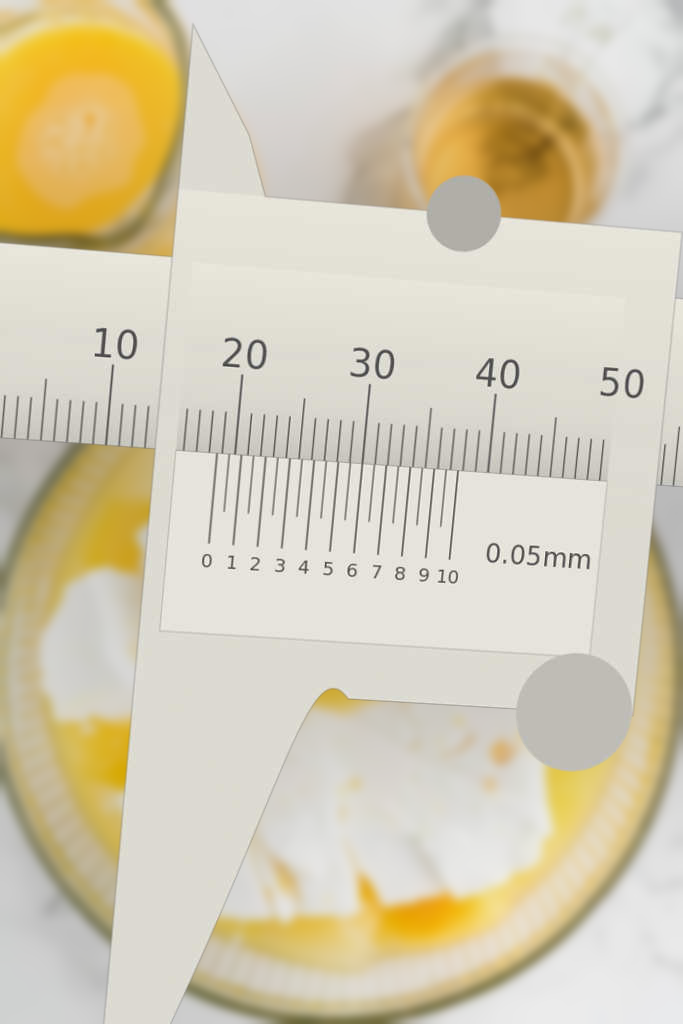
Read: value=18.6 unit=mm
